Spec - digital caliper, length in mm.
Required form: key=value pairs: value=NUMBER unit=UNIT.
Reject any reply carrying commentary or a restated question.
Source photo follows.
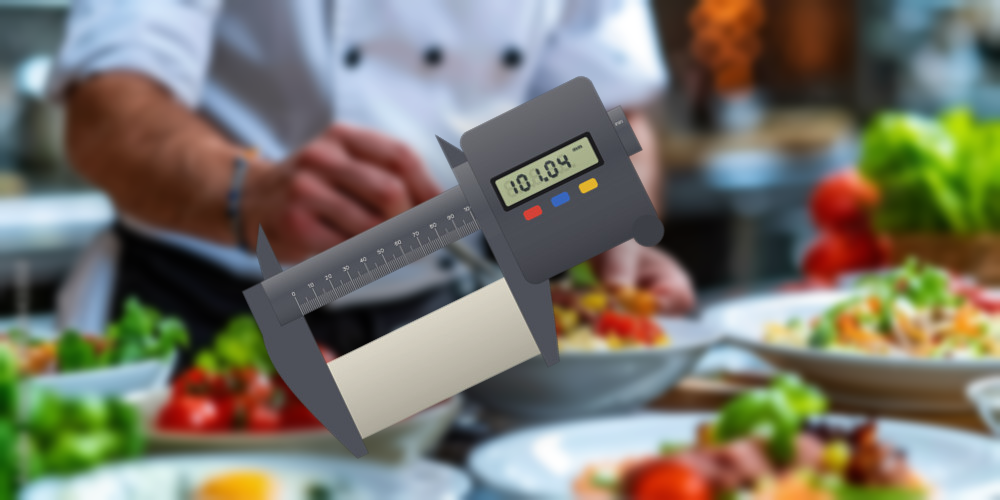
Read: value=101.04 unit=mm
